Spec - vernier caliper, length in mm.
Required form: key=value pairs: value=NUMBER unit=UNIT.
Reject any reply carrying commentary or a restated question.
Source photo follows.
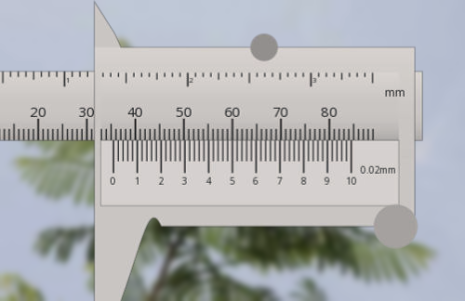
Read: value=35.5 unit=mm
